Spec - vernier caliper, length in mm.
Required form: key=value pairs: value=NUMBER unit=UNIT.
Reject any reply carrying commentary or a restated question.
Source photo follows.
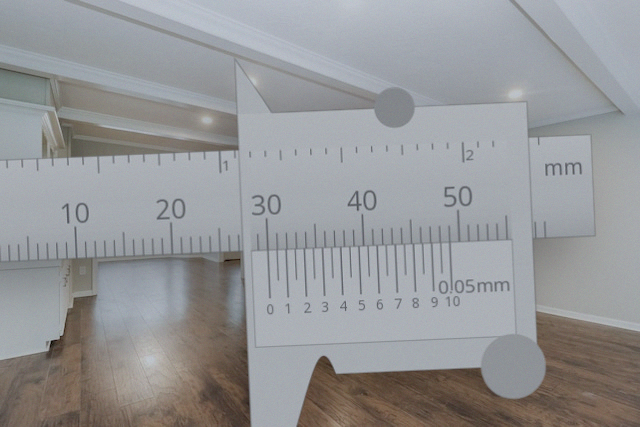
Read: value=30.0 unit=mm
